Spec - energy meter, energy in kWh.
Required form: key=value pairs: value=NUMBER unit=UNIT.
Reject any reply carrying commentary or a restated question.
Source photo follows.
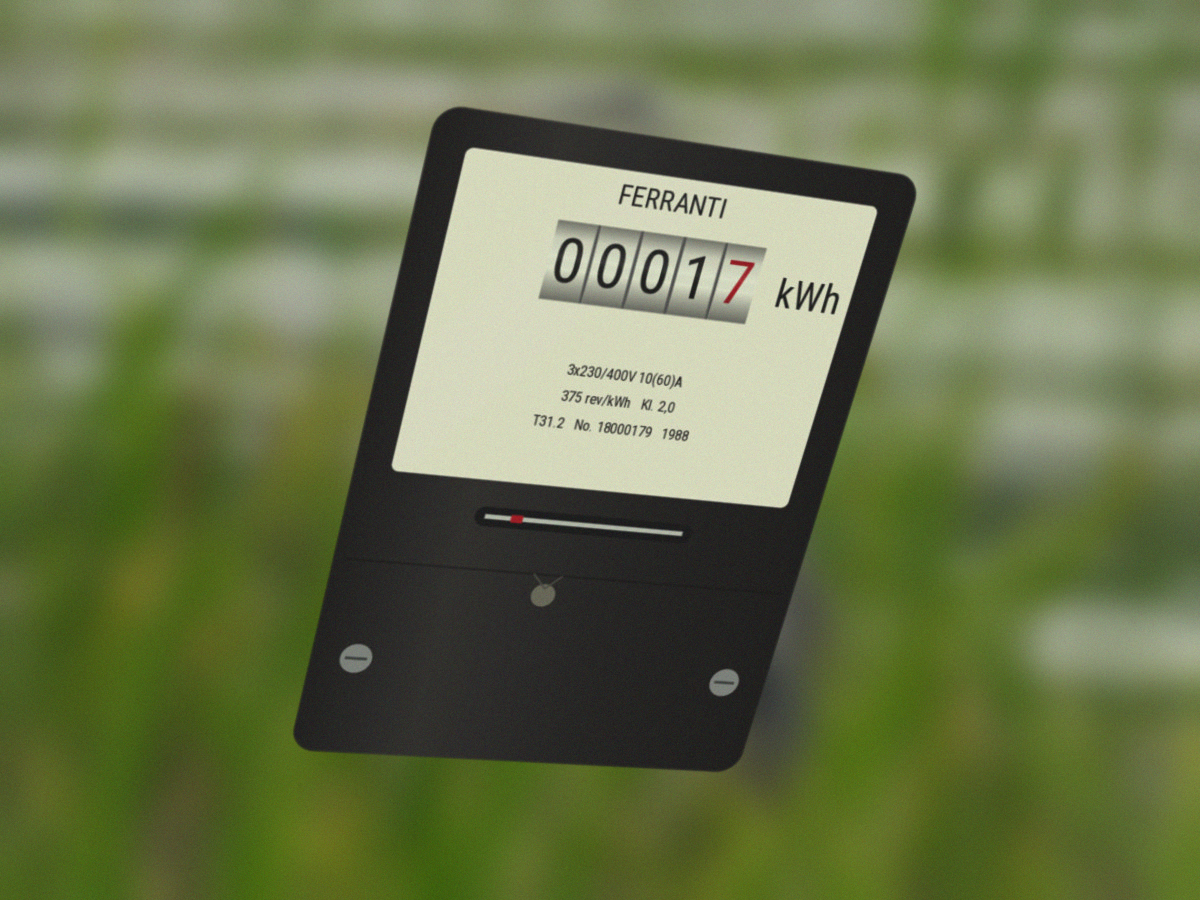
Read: value=1.7 unit=kWh
